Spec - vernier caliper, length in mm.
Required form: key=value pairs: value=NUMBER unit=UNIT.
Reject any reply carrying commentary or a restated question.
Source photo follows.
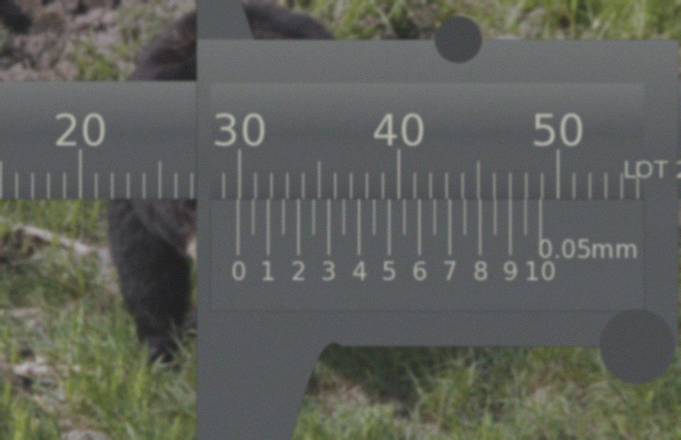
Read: value=29.9 unit=mm
